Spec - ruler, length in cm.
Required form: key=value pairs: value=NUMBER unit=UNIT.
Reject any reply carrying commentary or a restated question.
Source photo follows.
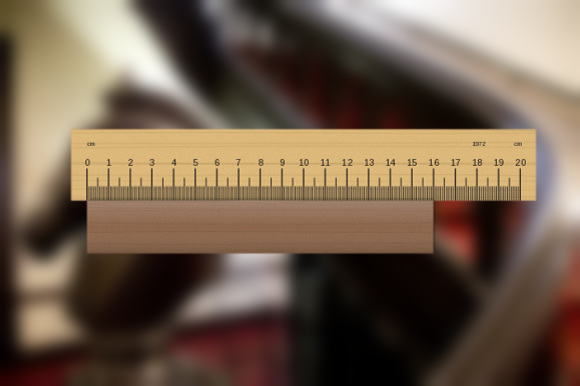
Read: value=16 unit=cm
